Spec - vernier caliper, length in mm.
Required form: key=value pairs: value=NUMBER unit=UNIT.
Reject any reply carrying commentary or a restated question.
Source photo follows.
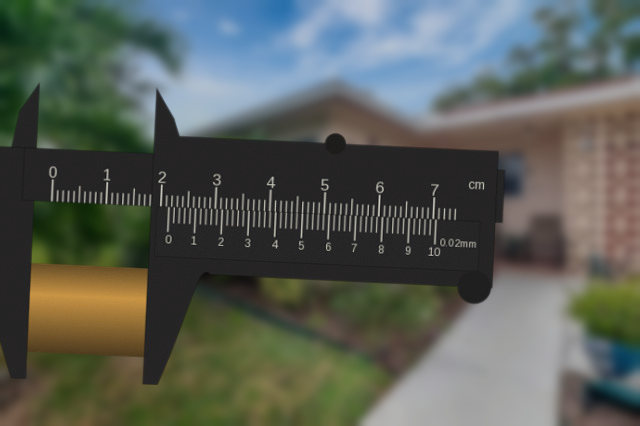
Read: value=21.5 unit=mm
